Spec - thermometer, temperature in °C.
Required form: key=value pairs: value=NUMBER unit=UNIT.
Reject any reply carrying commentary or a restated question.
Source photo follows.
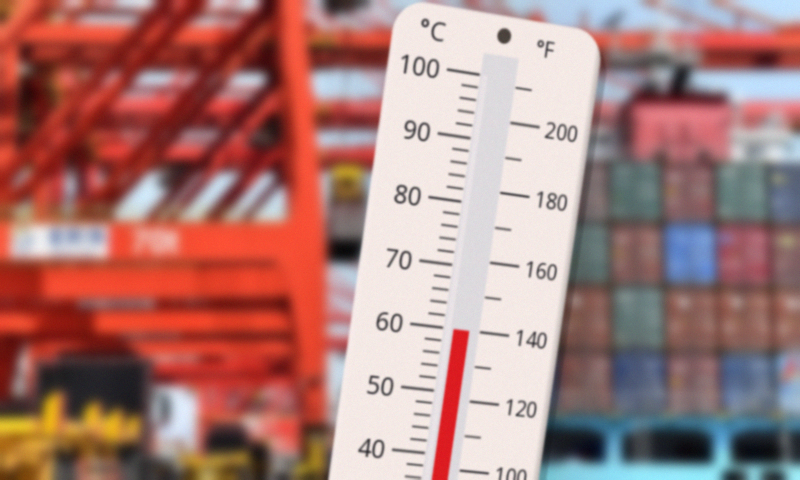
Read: value=60 unit=°C
